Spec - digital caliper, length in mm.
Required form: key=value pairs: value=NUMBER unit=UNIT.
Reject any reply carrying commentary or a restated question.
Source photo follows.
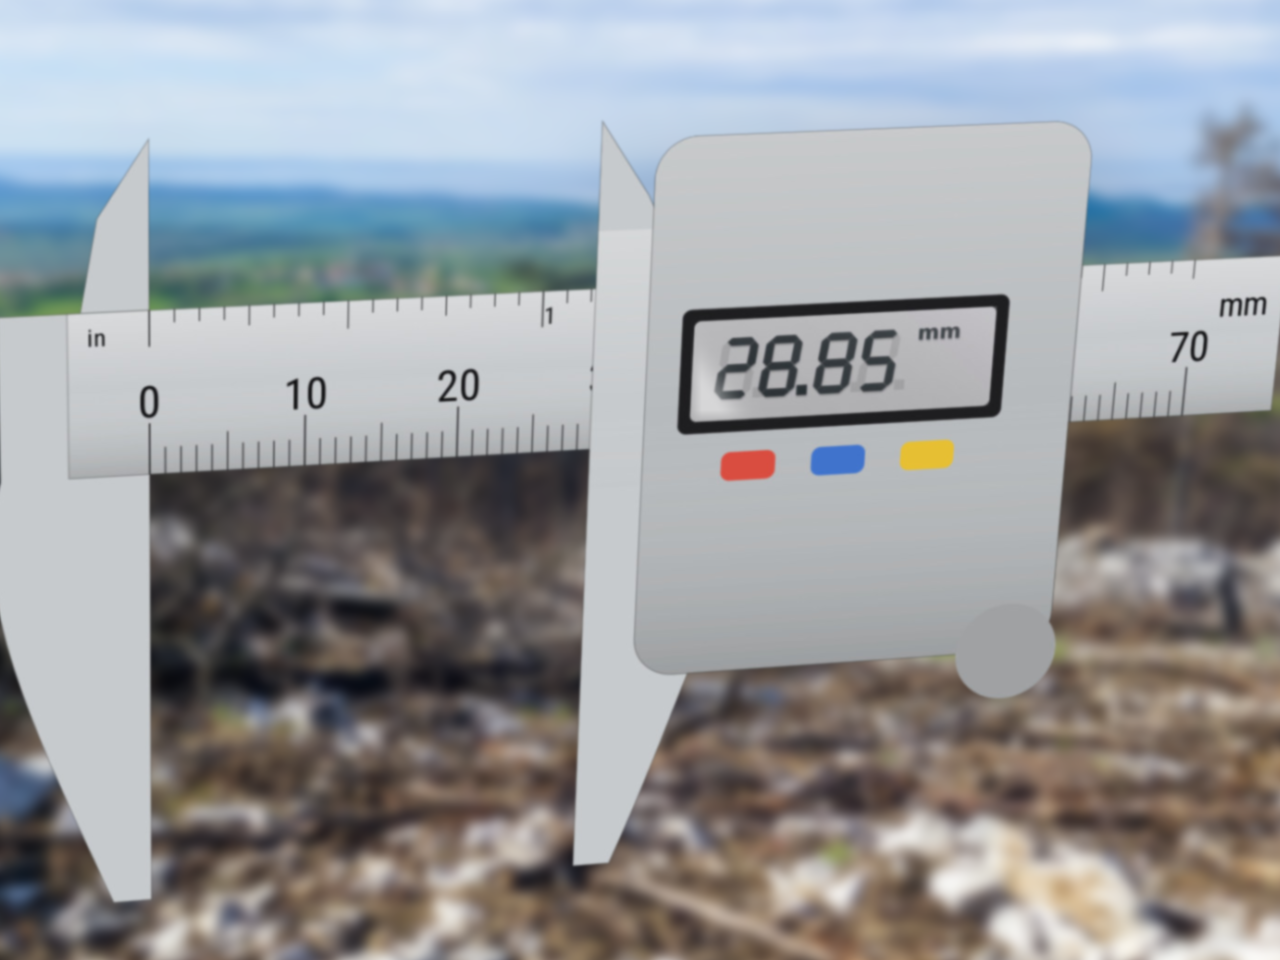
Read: value=28.85 unit=mm
